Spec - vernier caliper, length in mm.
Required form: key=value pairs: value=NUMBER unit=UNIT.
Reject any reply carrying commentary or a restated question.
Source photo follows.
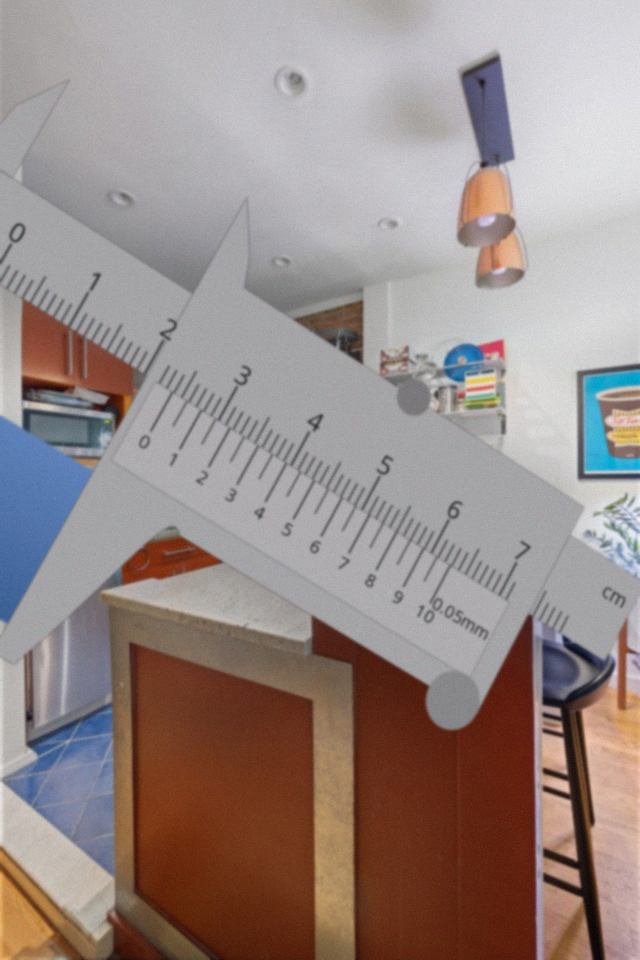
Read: value=23.8 unit=mm
